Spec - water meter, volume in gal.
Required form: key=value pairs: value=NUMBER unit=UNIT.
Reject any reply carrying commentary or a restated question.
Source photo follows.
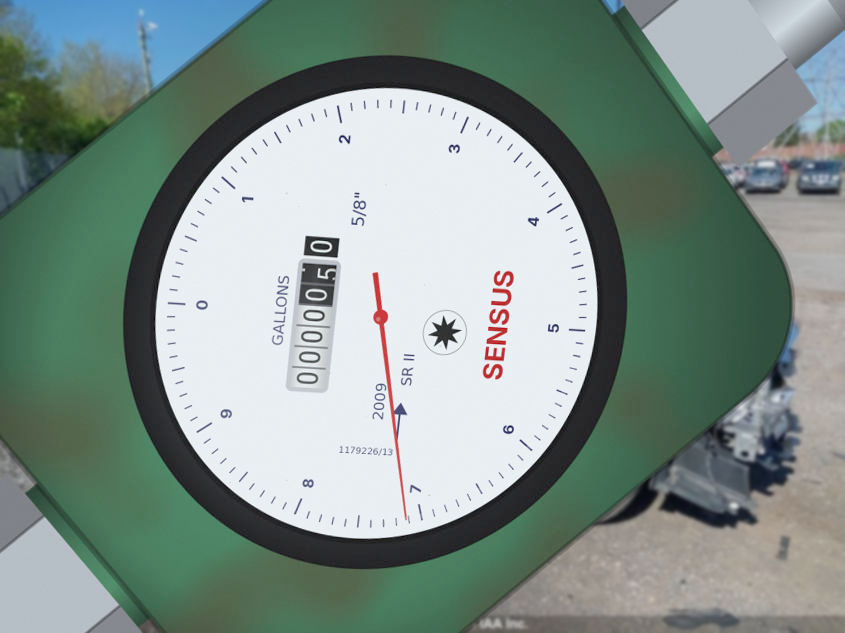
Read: value=47.1 unit=gal
